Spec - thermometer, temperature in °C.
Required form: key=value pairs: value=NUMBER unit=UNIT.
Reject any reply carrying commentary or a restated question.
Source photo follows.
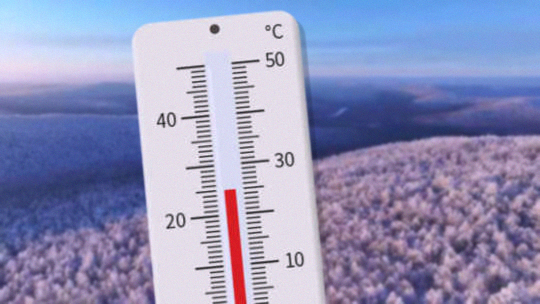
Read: value=25 unit=°C
